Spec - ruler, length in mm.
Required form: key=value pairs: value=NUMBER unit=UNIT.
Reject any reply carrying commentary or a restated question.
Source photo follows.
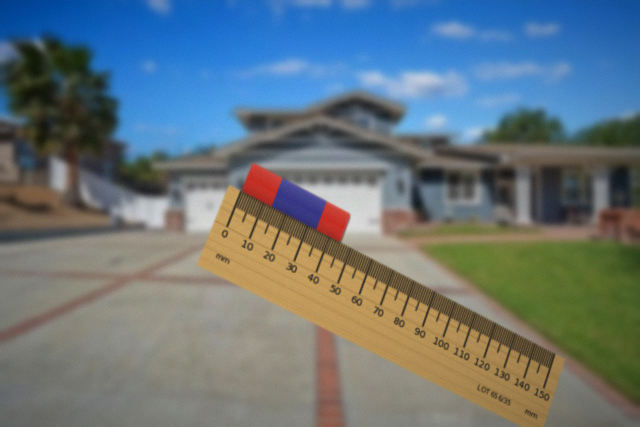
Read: value=45 unit=mm
